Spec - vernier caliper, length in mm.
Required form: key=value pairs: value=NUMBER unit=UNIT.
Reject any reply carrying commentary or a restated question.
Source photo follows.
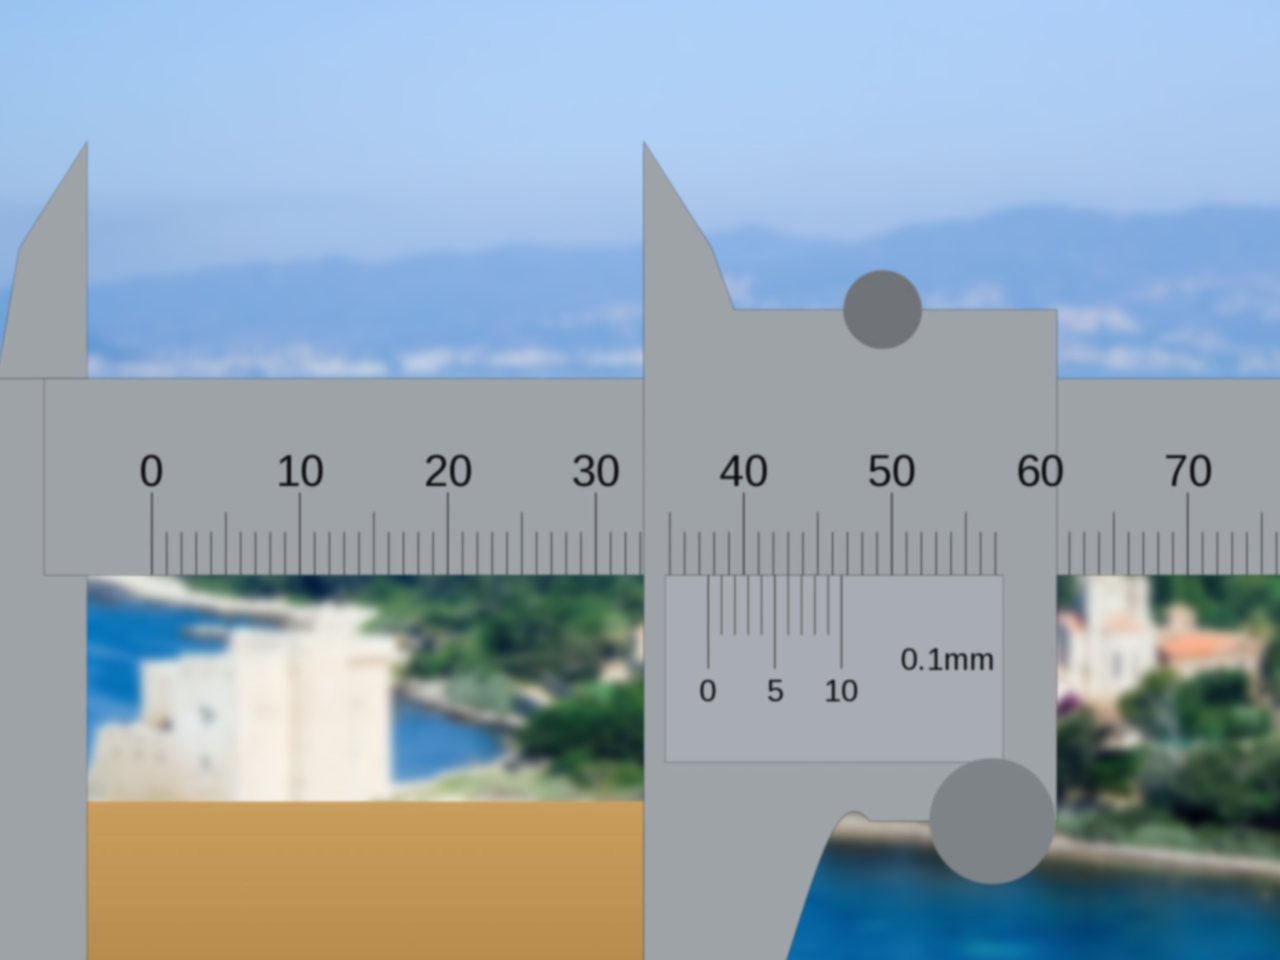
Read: value=37.6 unit=mm
